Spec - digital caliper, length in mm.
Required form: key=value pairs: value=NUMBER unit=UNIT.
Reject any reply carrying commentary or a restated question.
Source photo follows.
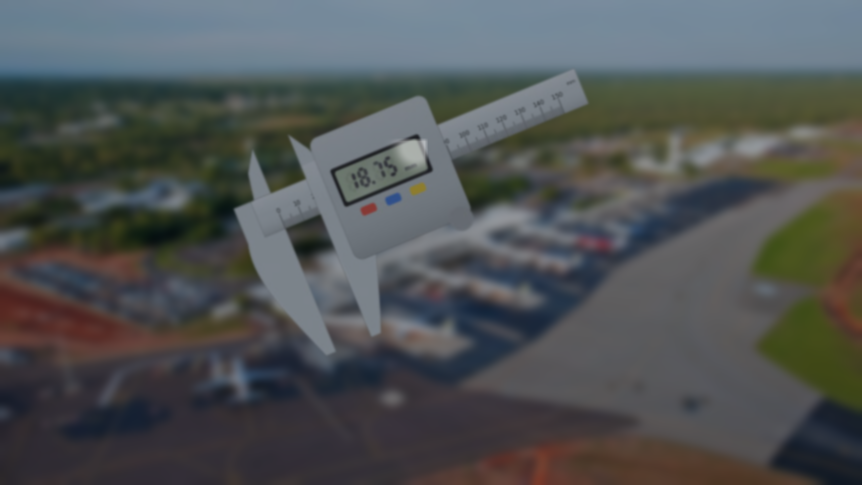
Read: value=18.75 unit=mm
